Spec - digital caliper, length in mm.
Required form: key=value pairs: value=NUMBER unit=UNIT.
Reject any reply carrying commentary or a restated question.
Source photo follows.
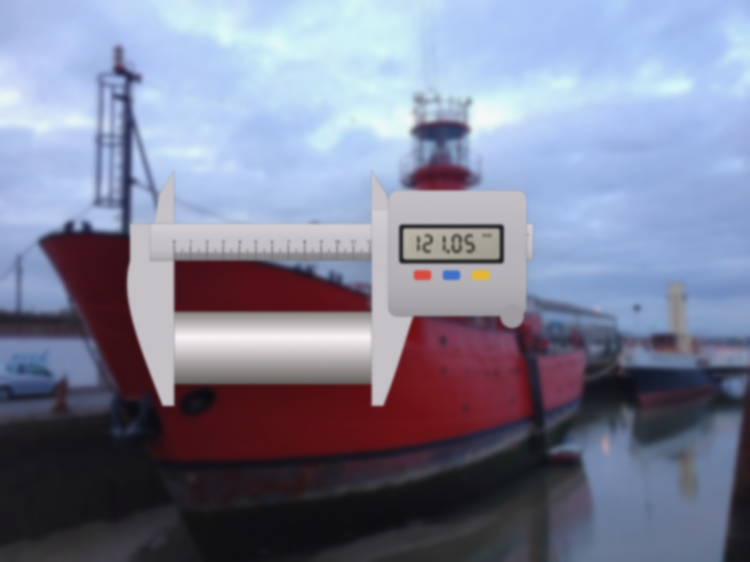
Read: value=121.05 unit=mm
